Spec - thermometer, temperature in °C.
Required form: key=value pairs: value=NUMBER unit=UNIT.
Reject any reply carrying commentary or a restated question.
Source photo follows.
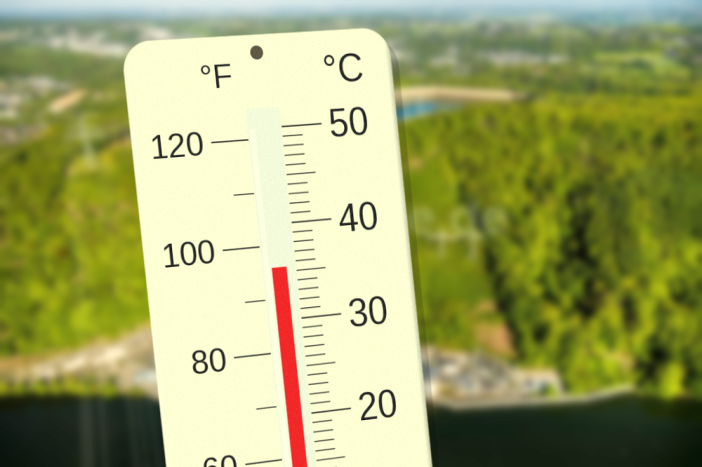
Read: value=35.5 unit=°C
